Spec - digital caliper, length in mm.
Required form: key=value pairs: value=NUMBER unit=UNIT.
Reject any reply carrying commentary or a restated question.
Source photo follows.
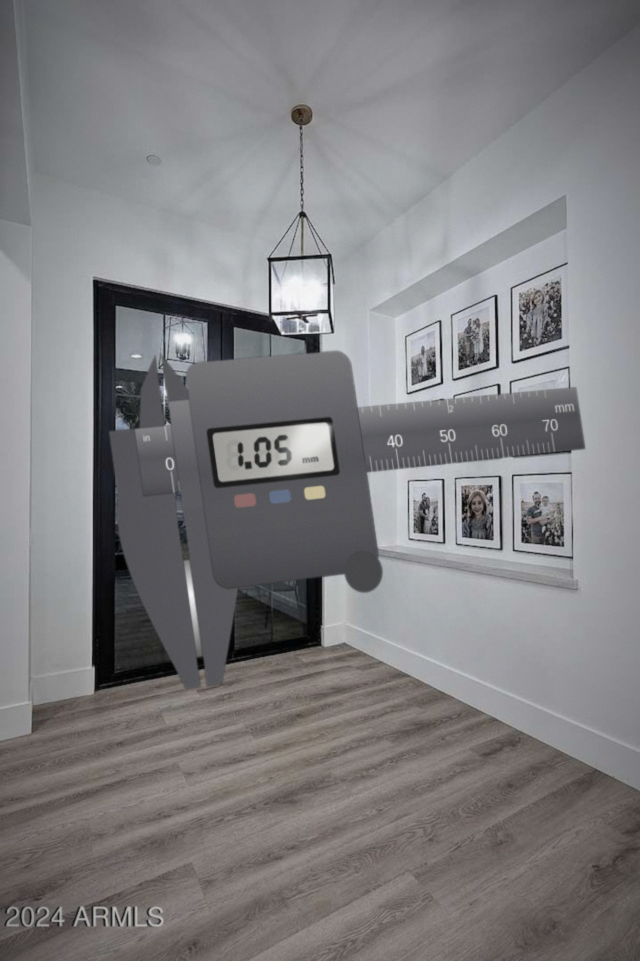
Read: value=1.05 unit=mm
